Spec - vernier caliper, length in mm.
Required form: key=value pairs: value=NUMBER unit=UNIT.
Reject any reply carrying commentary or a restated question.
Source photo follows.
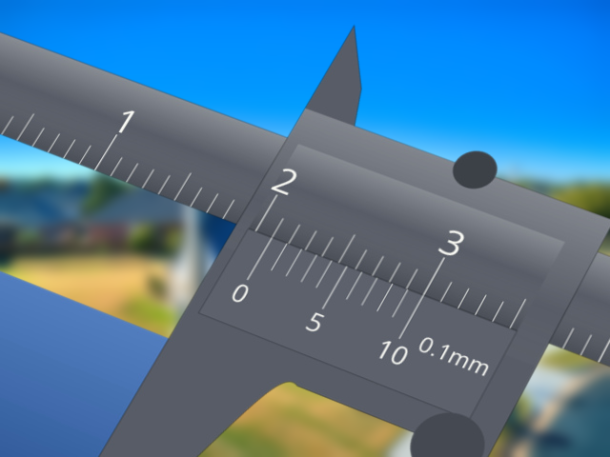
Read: value=21.0 unit=mm
